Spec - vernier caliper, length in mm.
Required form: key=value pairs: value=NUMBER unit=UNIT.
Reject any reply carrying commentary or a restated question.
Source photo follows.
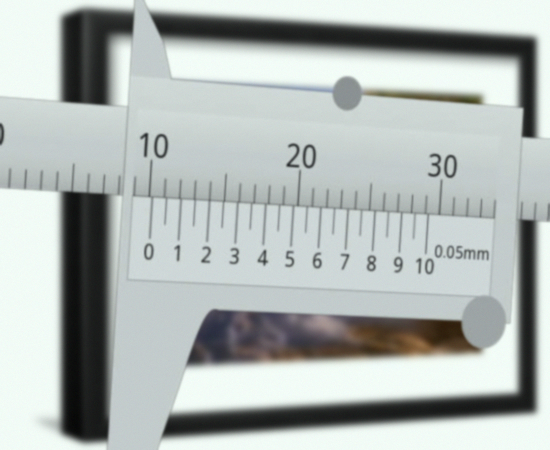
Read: value=10.2 unit=mm
